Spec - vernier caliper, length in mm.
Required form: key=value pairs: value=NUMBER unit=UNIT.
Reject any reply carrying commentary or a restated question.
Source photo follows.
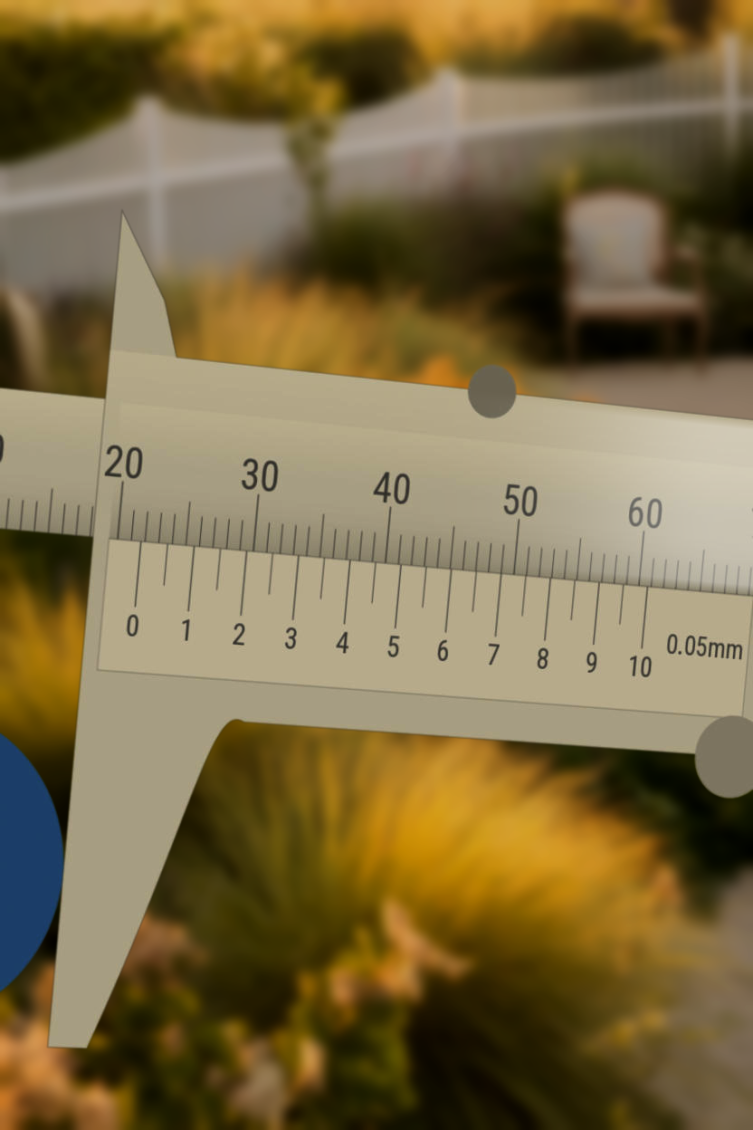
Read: value=21.7 unit=mm
